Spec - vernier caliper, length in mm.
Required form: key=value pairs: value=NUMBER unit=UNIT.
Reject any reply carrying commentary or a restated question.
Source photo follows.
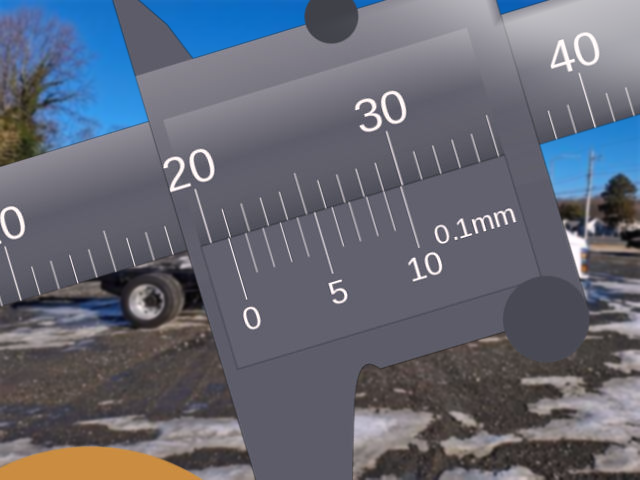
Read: value=20.9 unit=mm
